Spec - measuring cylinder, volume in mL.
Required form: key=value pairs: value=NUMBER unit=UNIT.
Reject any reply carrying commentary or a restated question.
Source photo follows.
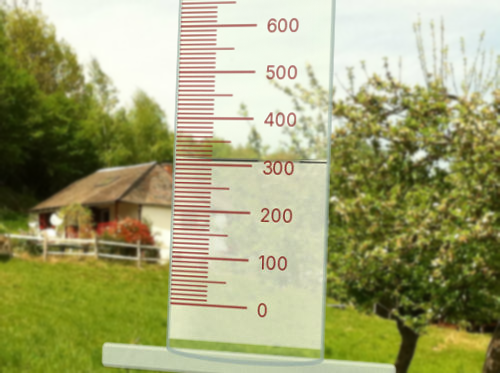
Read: value=310 unit=mL
